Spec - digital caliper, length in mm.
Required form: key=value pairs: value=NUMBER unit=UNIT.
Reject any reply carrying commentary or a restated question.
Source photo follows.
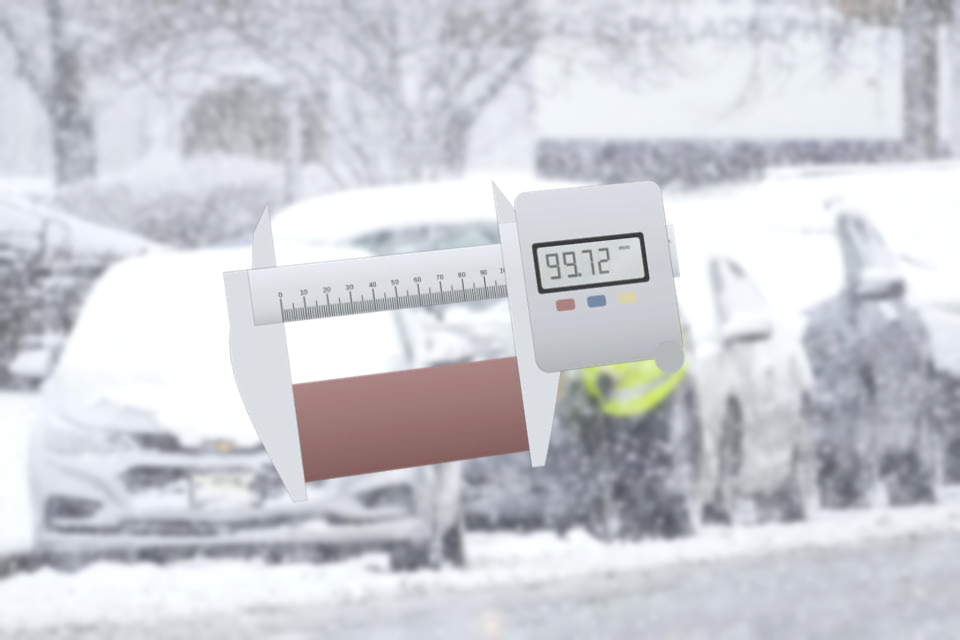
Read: value=99.72 unit=mm
